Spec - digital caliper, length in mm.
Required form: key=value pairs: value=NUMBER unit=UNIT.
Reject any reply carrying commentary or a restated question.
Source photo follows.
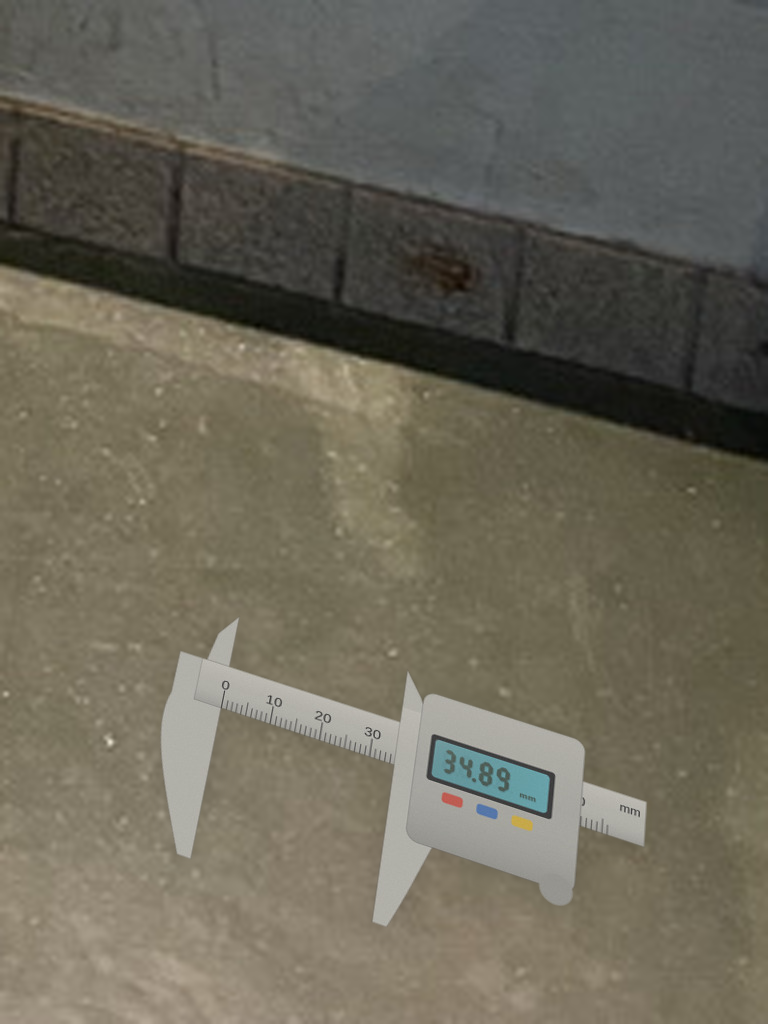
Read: value=34.89 unit=mm
